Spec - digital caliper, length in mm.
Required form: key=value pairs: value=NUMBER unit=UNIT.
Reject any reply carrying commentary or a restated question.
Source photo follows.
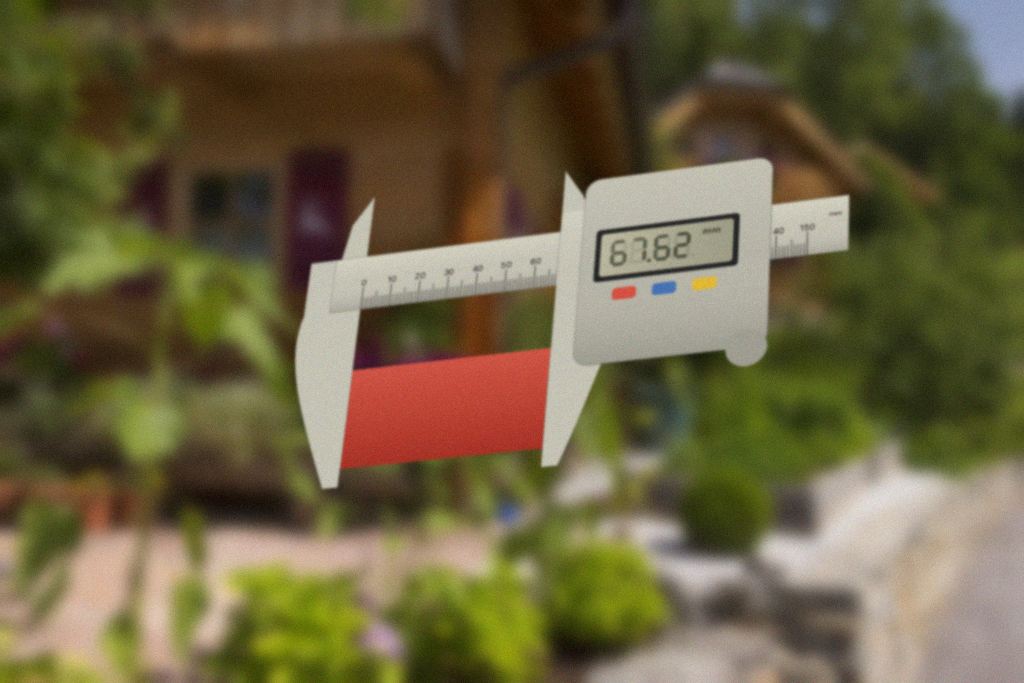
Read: value=67.62 unit=mm
